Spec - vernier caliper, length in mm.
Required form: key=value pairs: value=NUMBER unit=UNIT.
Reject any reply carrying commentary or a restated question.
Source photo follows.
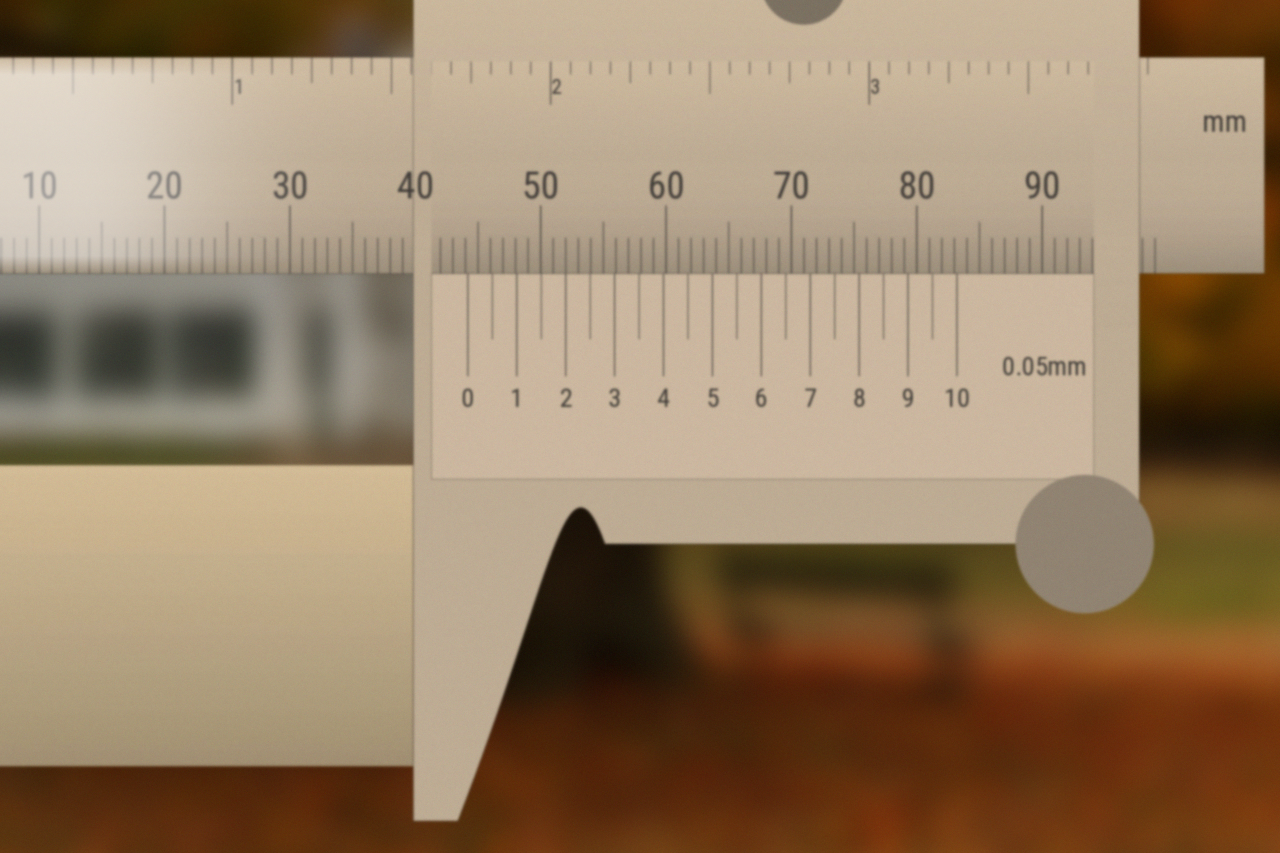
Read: value=44.2 unit=mm
